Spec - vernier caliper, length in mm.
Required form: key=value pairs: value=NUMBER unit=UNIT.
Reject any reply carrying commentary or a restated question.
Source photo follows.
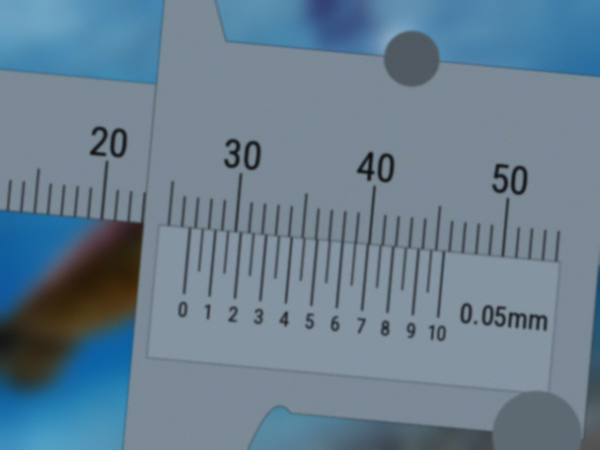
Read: value=26.6 unit=mm
